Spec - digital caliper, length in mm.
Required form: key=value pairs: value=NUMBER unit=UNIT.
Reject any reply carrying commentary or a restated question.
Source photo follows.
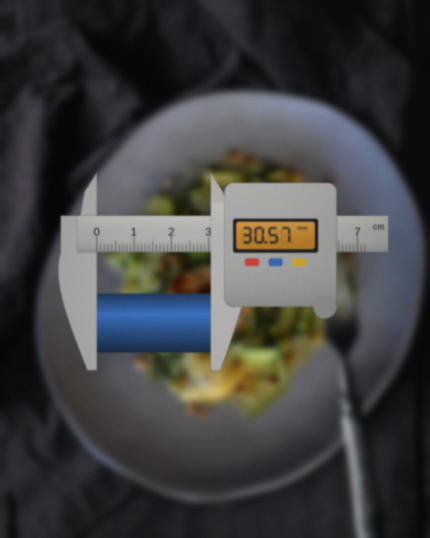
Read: value=30.57 unit=mm
